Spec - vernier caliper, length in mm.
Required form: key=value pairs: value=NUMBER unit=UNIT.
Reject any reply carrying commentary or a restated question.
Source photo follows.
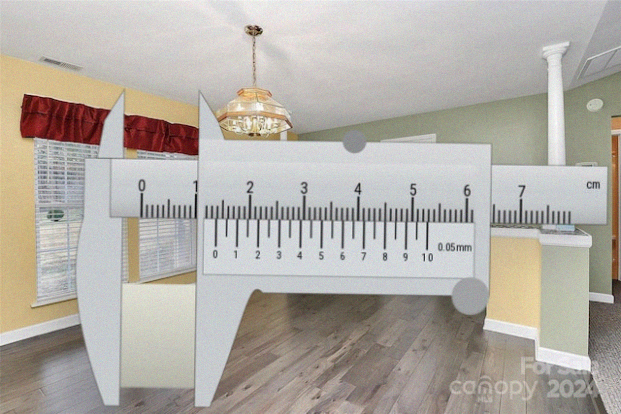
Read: value=13.8 unit=mm
